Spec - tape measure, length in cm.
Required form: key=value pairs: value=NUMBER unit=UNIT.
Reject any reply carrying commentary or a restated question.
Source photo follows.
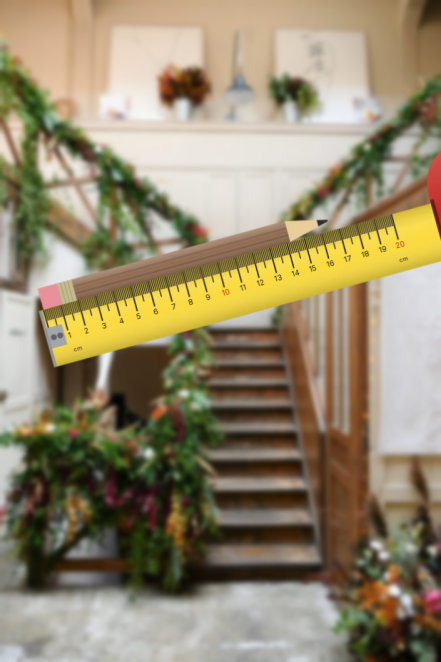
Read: value=16.5 unit=cm
